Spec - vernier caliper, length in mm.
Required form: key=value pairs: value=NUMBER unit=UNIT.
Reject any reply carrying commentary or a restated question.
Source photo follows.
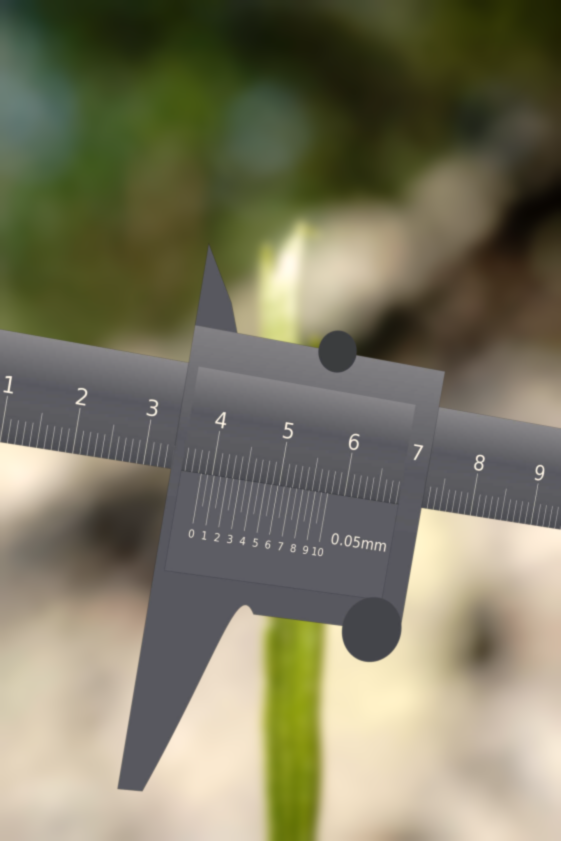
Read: value=38.4 unit=mm
